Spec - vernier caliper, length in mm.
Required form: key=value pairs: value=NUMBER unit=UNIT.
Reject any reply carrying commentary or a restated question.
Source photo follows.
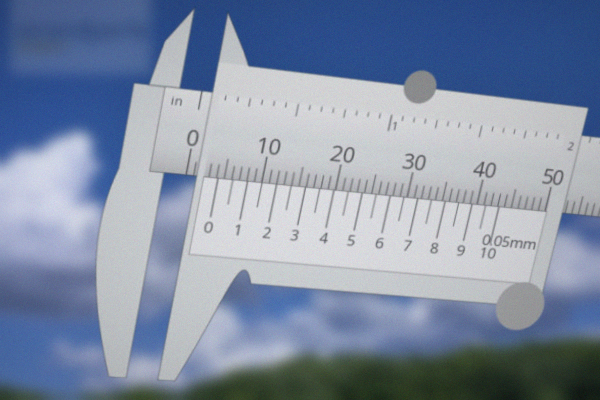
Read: value=4.2 unit=mm
